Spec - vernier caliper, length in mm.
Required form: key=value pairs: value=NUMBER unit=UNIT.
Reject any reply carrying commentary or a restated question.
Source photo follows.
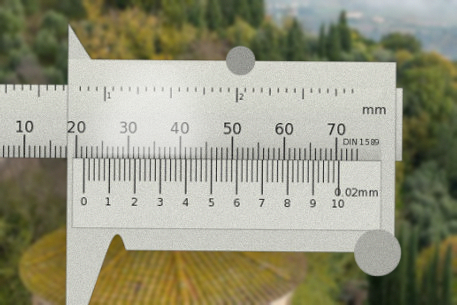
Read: value=21.5 unit=mm
